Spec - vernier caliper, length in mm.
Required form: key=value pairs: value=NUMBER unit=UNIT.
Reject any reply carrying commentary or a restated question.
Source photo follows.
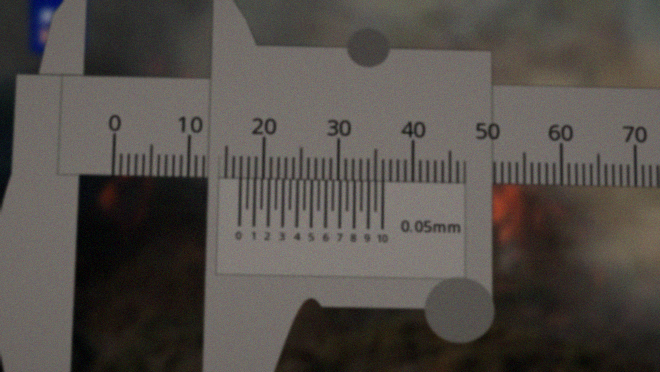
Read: value=17.0 unit=mm
